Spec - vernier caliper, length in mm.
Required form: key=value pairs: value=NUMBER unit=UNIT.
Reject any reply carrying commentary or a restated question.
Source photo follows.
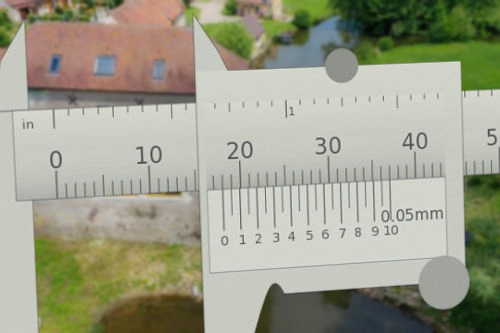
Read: value=18.0 unit=mm
